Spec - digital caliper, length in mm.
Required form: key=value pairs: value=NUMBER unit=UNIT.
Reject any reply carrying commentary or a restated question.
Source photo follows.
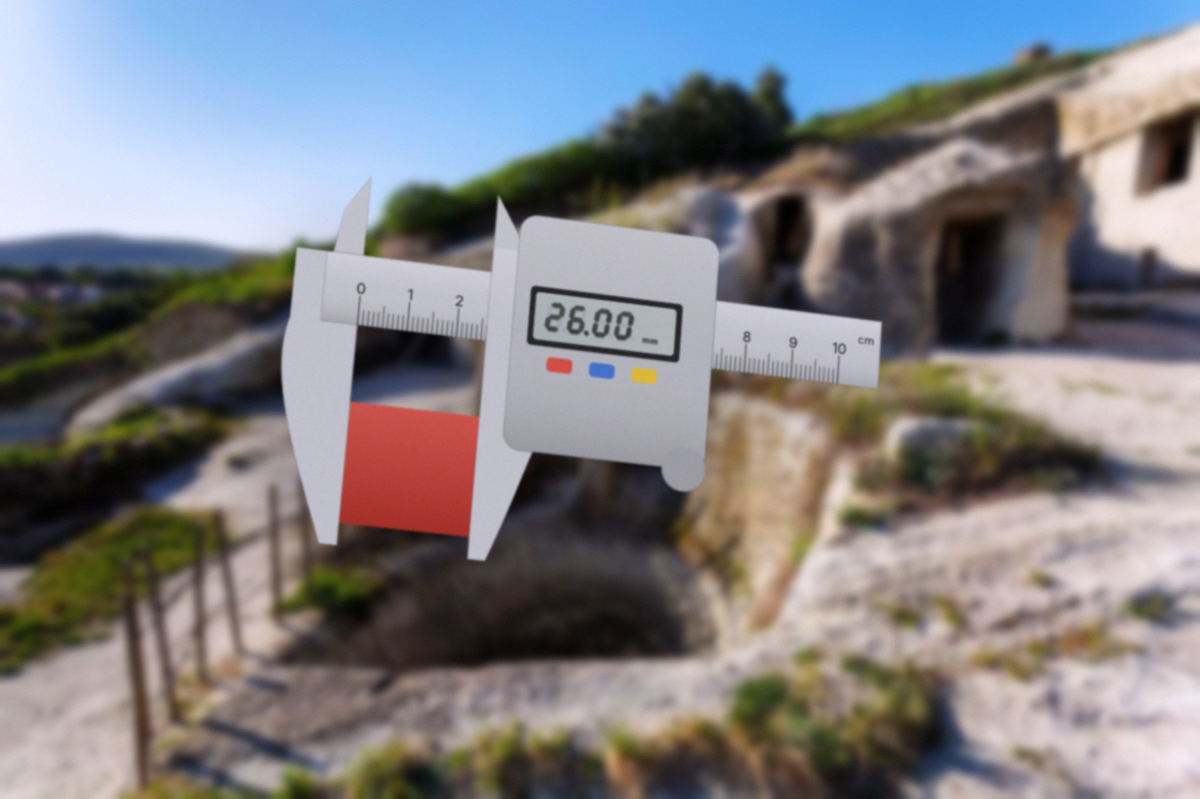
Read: value=26.00 unit=mm
